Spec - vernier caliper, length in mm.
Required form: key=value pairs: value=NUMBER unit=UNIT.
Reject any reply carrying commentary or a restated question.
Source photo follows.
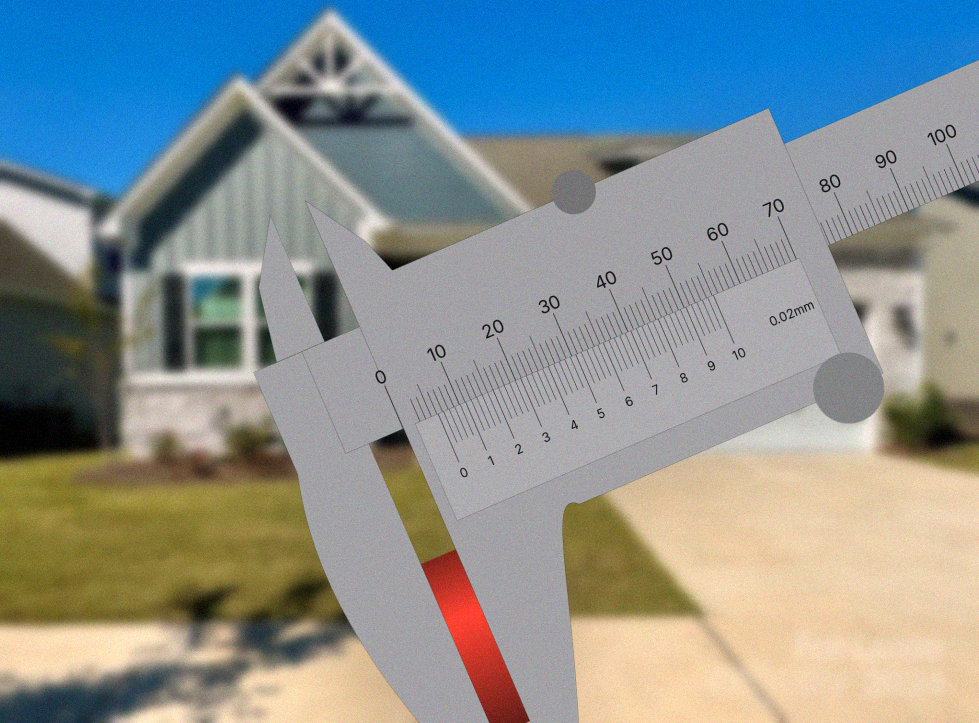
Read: value=6.2 unit=mm
